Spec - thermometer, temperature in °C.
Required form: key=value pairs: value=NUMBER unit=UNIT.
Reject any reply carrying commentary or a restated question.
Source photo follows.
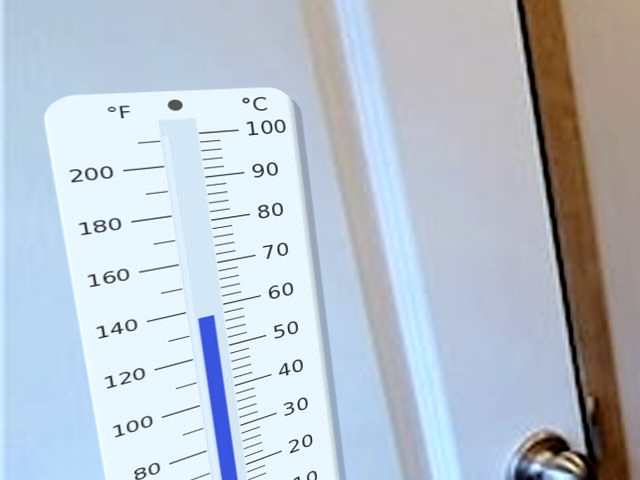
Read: value=58 unit=°C
